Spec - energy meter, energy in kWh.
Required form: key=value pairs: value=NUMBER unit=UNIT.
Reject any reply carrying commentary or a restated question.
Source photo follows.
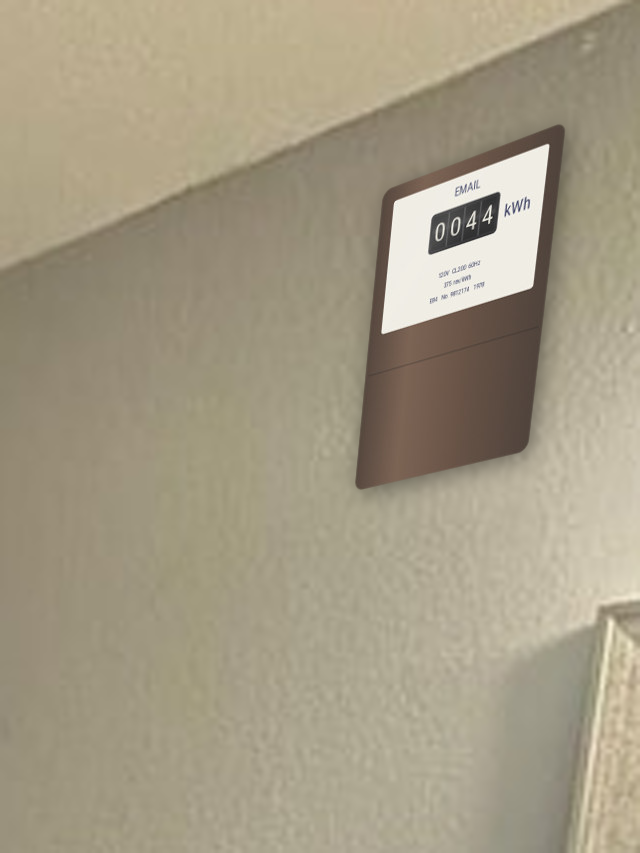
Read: value=44 unit=kWh
